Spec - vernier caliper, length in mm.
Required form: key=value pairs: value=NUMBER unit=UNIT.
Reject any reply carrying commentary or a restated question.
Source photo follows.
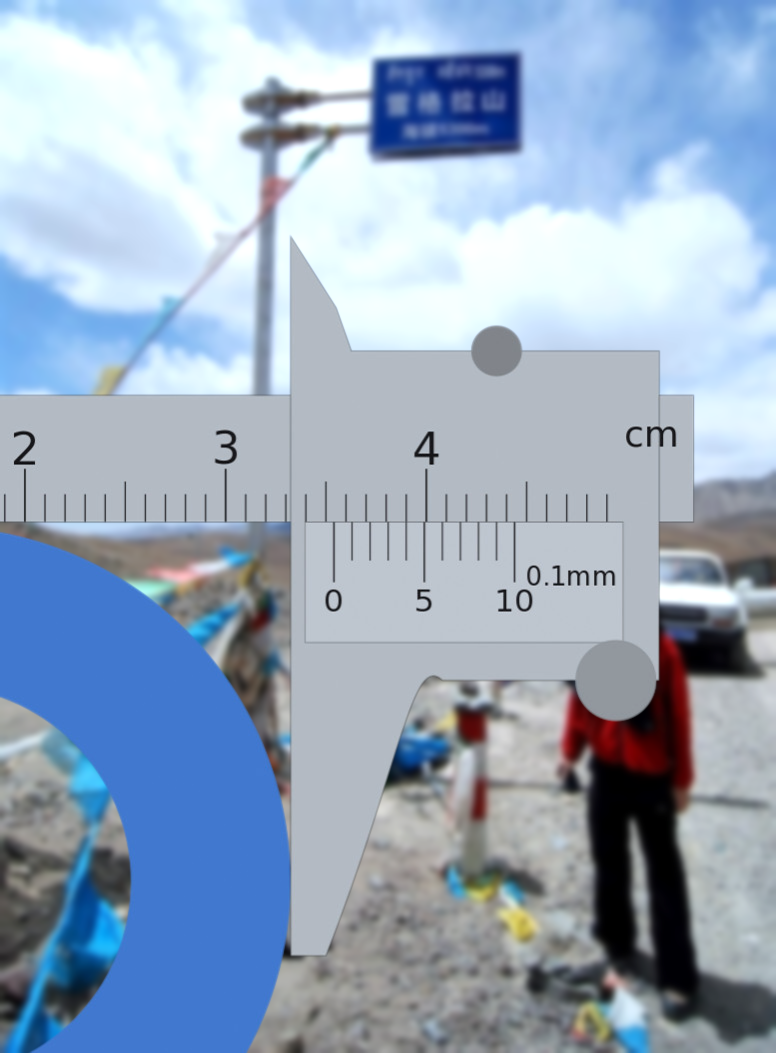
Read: value=35.4 unit=mm
